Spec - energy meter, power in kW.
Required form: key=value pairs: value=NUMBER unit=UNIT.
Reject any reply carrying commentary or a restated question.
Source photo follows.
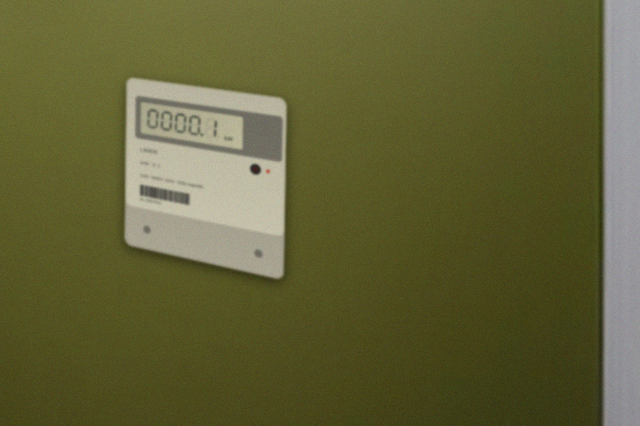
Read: value=0.1 unit=kW
